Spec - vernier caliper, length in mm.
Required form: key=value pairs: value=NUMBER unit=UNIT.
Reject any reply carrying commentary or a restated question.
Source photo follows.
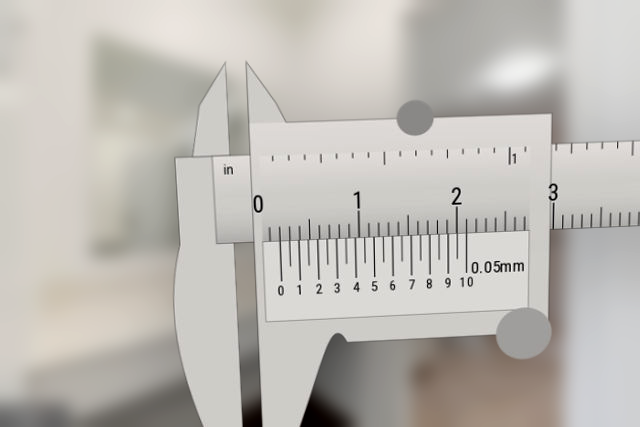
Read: value=2.0 unit=mm
